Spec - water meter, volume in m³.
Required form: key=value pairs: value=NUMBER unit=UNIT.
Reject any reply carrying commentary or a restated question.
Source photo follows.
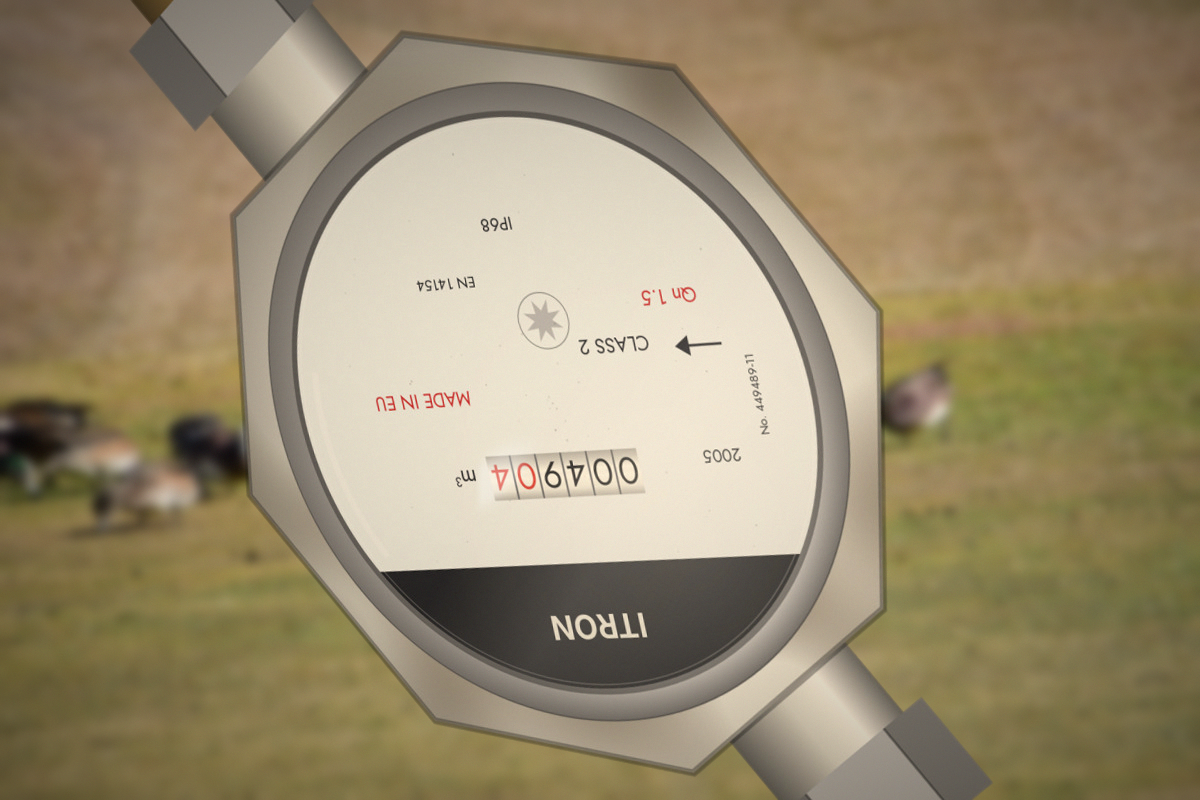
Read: value=49.04 unit=m³
